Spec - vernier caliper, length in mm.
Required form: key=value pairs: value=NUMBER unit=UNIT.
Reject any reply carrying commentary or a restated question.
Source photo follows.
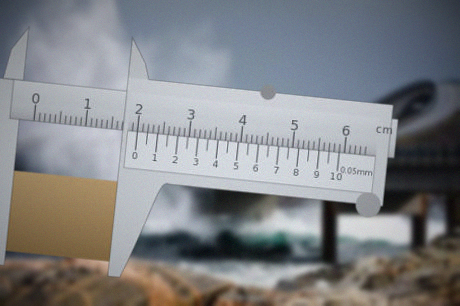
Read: value=20.0 unit=mm
